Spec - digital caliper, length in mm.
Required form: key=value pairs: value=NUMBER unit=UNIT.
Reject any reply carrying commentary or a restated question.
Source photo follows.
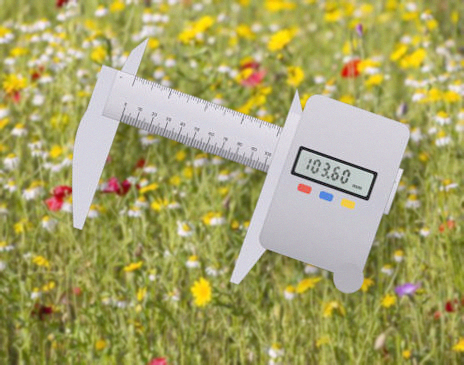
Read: value=103.60 unit=mm
